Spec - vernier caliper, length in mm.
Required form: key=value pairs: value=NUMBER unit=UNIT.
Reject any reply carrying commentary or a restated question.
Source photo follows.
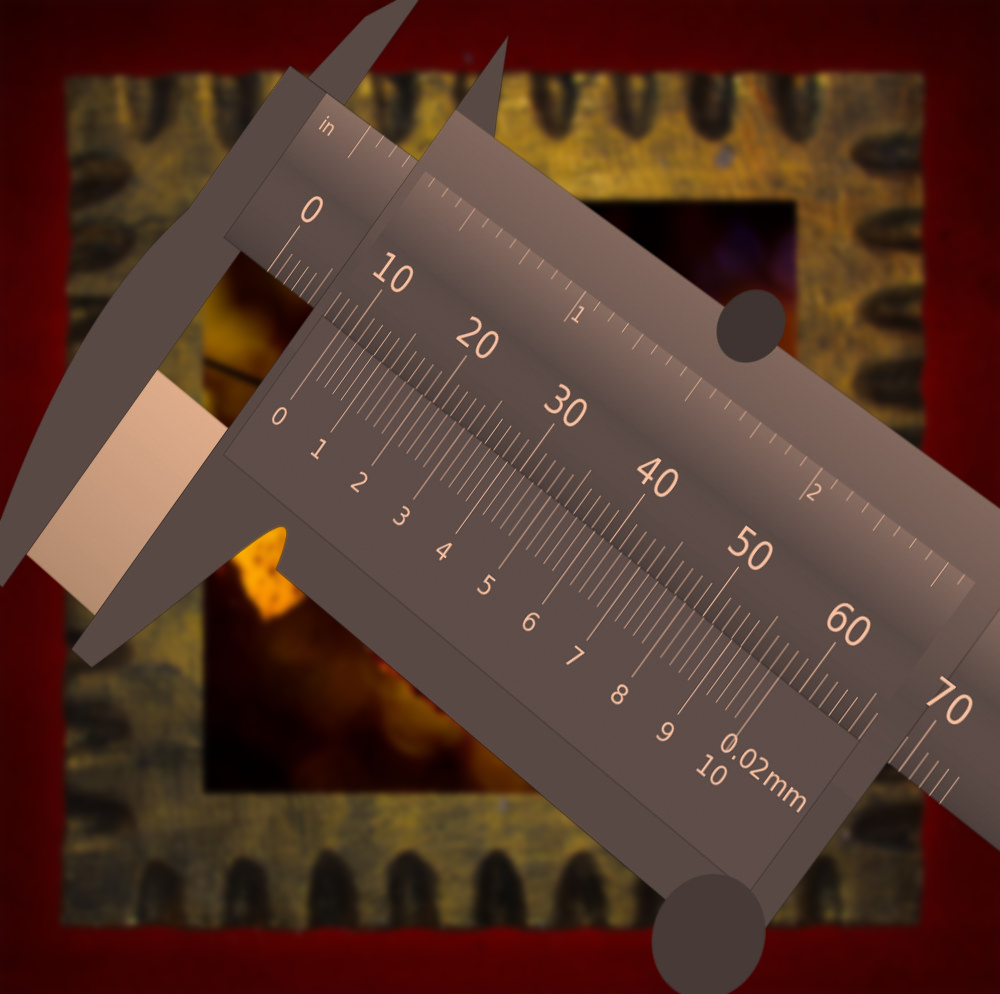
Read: value=9.0 unit=mm
